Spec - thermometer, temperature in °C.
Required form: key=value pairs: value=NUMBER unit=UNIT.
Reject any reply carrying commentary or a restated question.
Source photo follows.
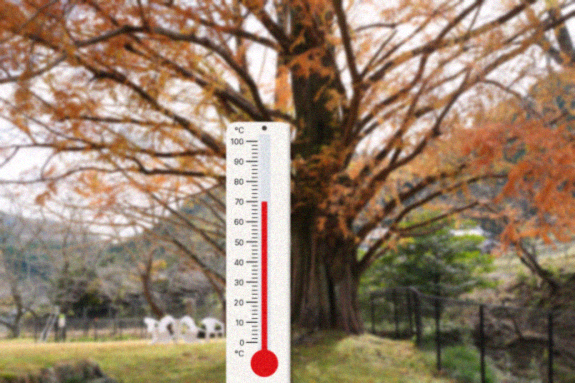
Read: value=70 unit=°C
